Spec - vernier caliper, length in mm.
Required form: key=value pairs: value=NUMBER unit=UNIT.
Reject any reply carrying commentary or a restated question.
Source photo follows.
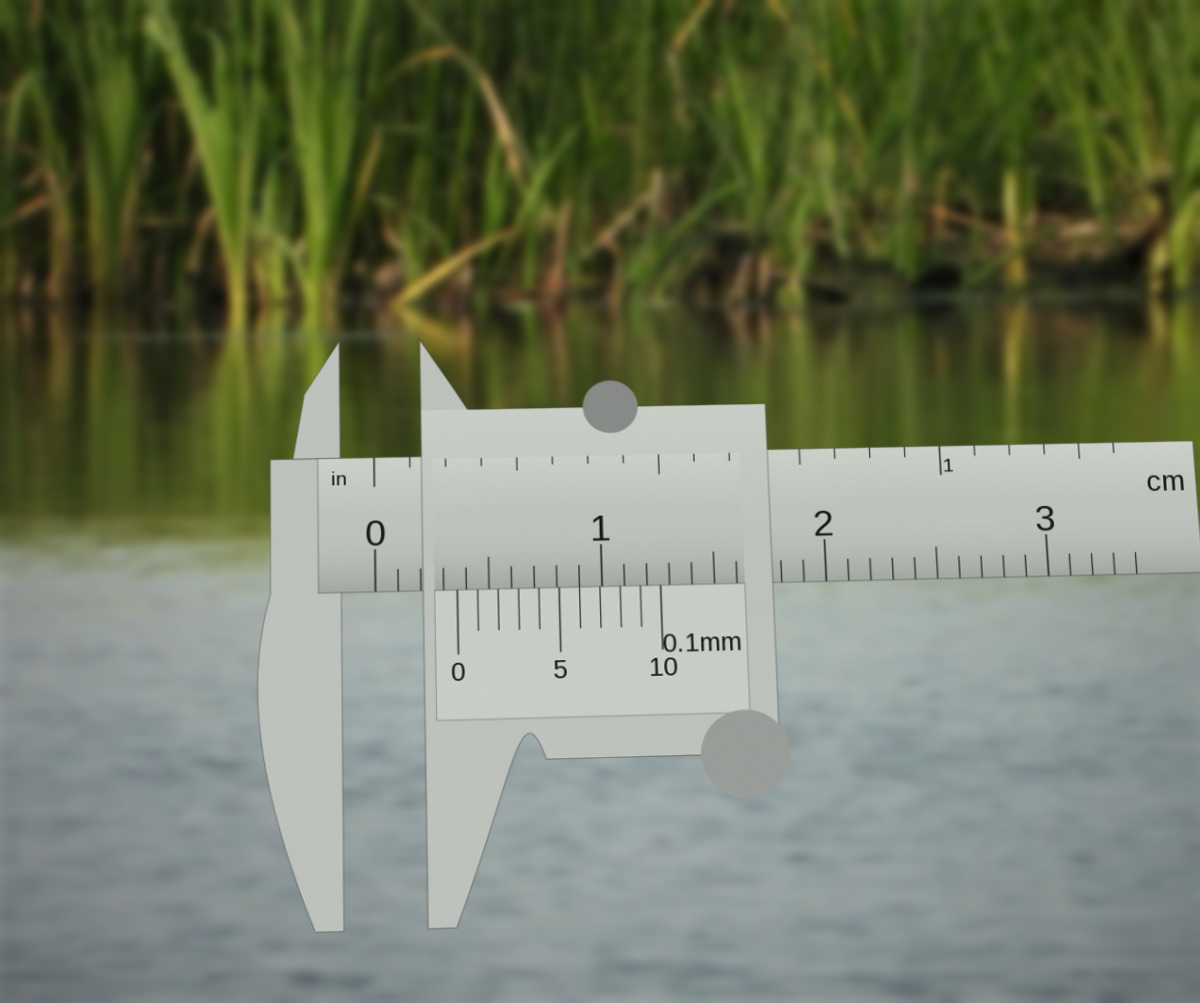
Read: value=3.6 unit=mm
